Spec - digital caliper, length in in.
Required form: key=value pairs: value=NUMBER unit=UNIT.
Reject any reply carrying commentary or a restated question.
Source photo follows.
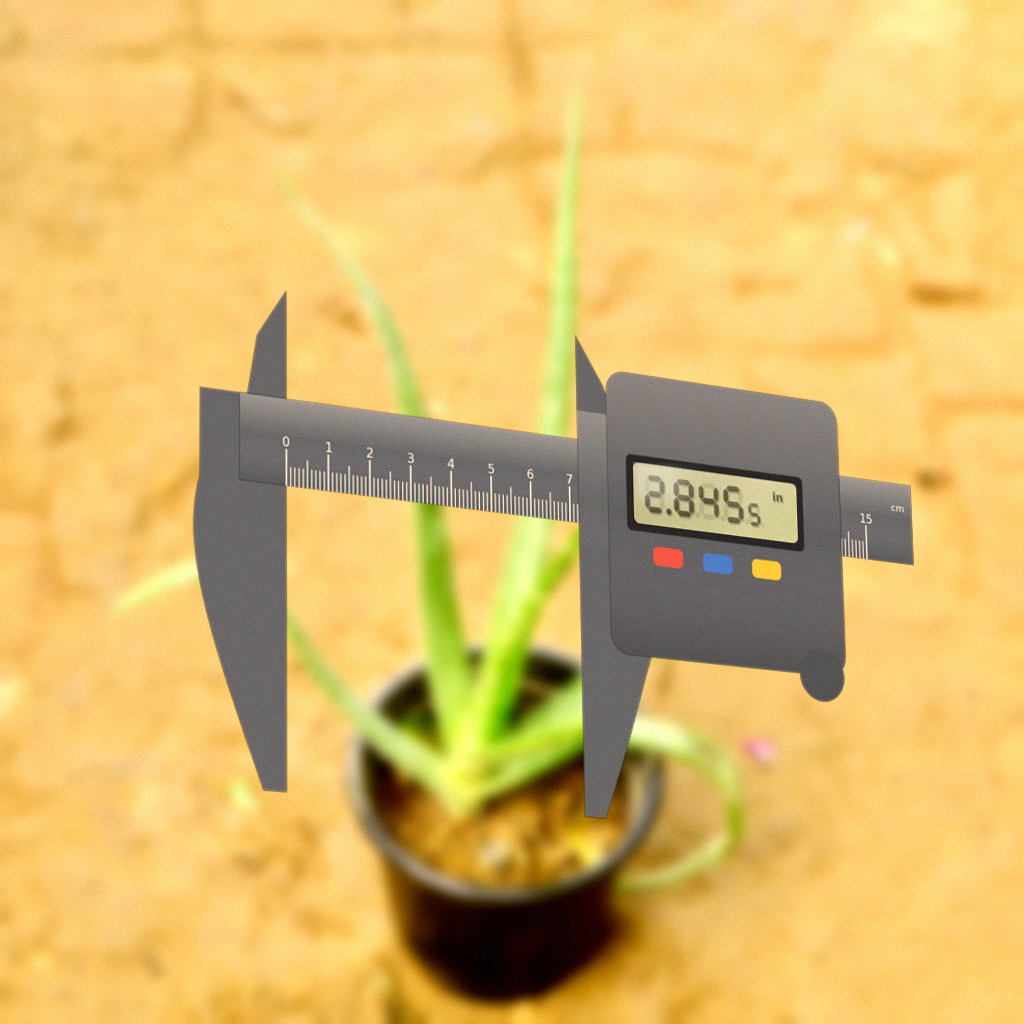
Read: value=2.8455 unit=in
